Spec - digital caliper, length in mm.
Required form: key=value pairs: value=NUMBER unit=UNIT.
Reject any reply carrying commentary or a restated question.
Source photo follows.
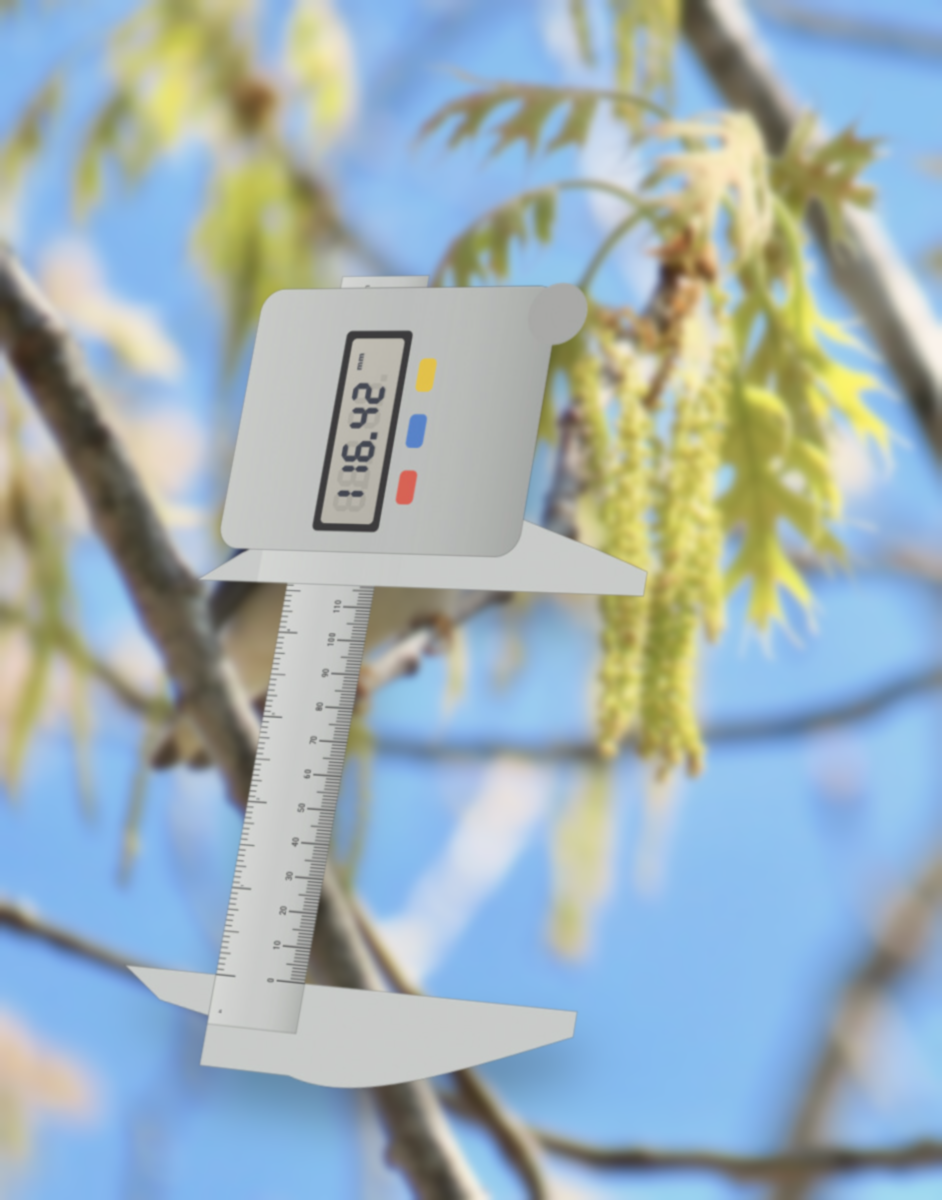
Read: value=116.42 unit=mm
